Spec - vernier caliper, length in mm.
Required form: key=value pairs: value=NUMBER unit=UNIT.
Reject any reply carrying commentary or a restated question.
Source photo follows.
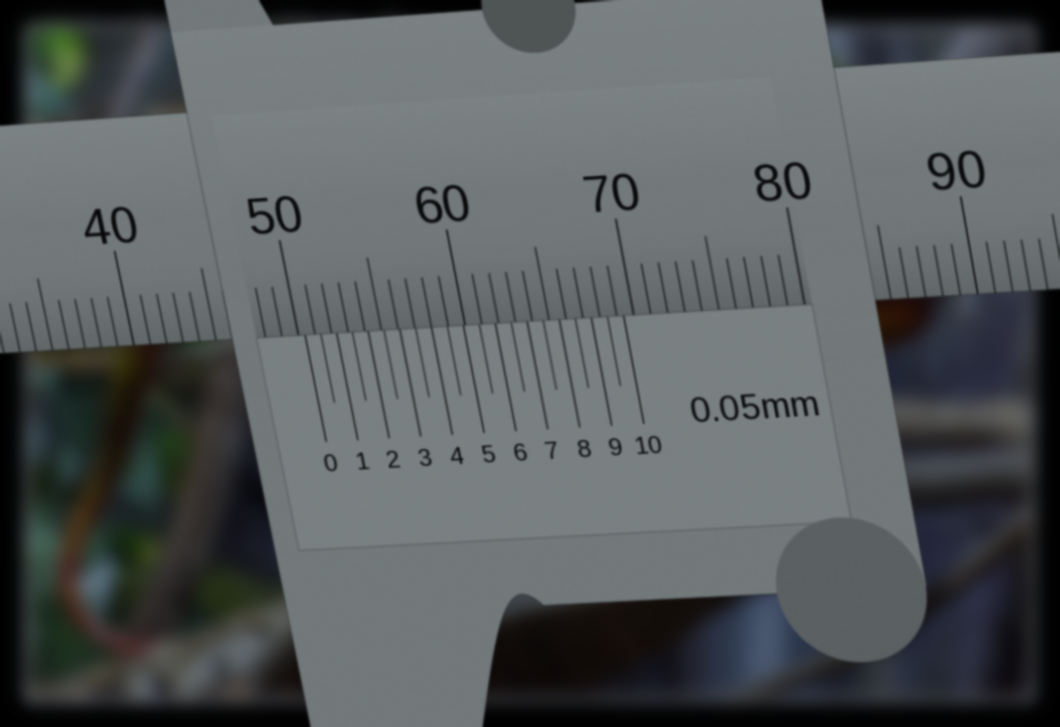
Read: value=50.4 unit=mm
